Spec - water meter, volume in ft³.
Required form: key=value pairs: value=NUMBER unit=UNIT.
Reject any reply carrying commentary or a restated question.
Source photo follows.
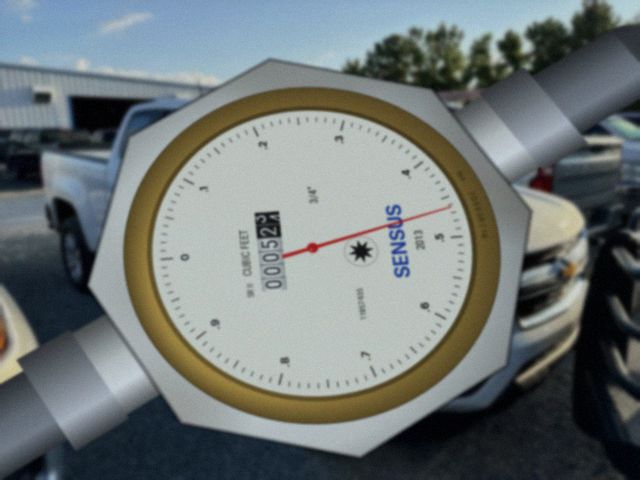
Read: value=523.46 unit=ft³
